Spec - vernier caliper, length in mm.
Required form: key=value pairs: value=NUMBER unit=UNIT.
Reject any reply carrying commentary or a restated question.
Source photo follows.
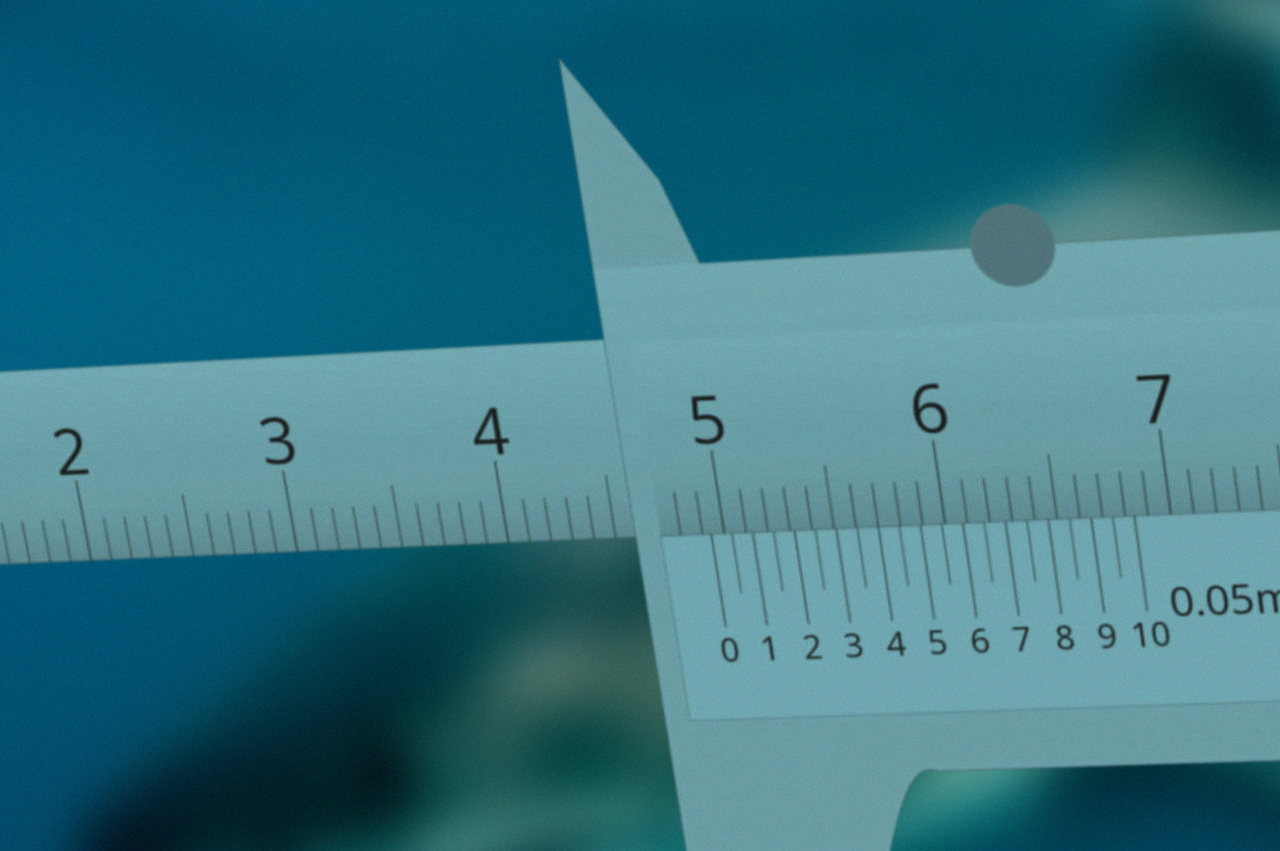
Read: value=49.4 unit=mm
